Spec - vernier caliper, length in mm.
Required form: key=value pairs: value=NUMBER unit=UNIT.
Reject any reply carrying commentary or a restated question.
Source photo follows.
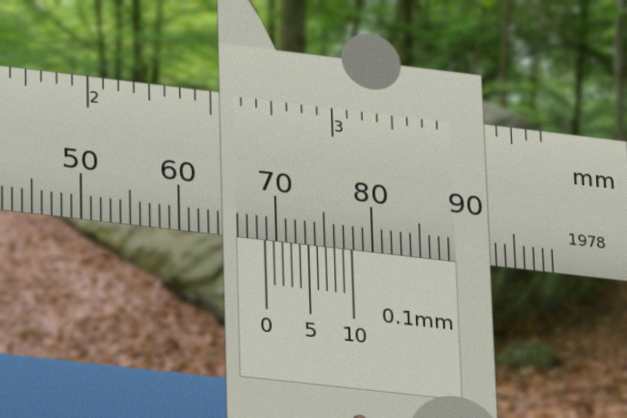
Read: value=68.8 unit=mm
